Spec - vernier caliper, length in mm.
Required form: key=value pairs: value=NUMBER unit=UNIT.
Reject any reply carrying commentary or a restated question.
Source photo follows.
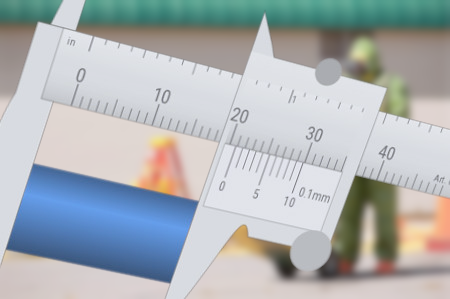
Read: value=20.8 unit=mm
